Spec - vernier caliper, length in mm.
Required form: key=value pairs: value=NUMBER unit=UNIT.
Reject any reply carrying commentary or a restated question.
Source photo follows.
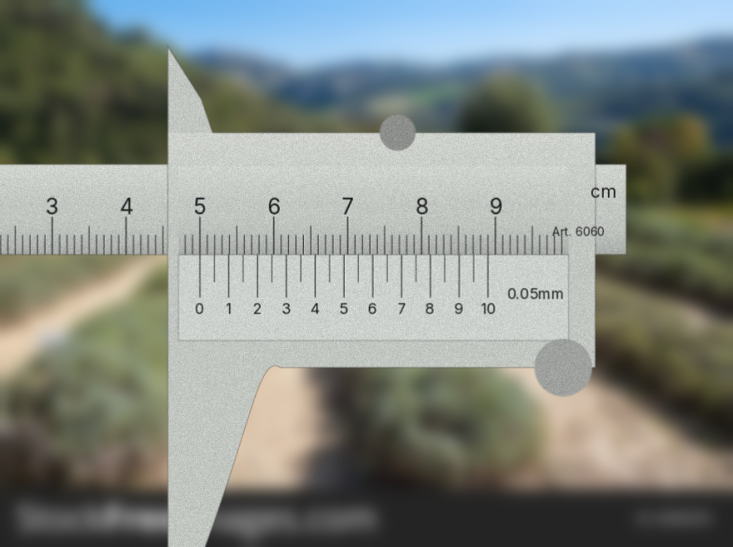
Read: value=50.0 unit=mm
